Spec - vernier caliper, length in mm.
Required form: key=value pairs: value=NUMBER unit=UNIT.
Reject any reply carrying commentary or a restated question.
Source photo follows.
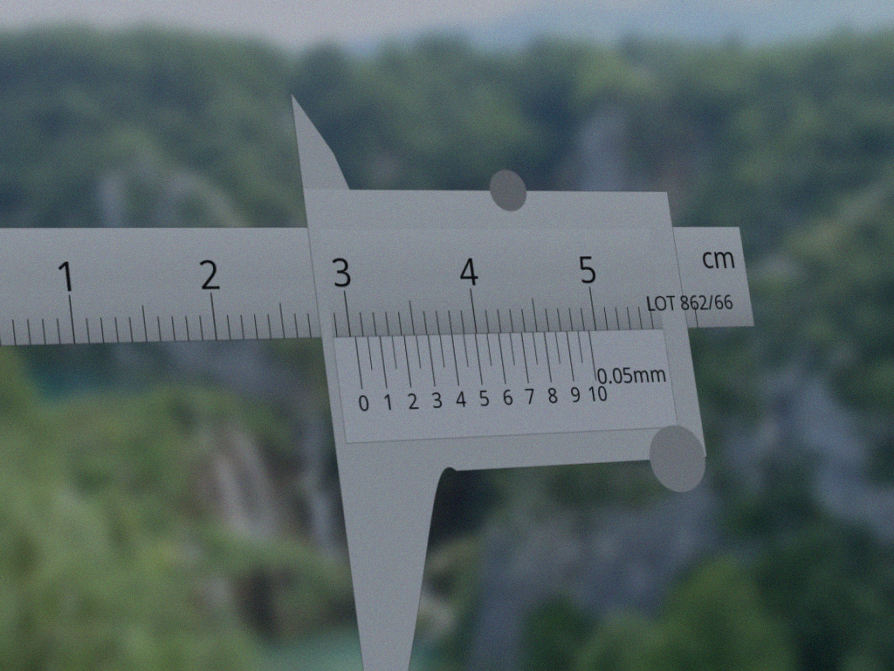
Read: value=30.4 unit=mm
